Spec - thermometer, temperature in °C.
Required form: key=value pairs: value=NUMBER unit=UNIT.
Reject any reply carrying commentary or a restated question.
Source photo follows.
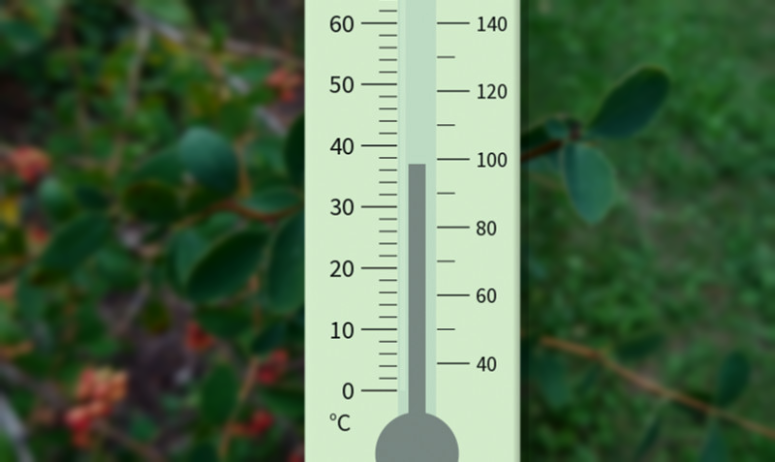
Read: value=37 unit=°C
